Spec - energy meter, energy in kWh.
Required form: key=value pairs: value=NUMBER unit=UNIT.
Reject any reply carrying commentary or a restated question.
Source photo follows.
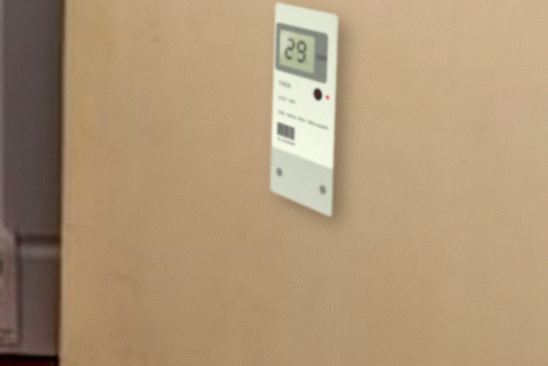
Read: value=29 unit=kWh
